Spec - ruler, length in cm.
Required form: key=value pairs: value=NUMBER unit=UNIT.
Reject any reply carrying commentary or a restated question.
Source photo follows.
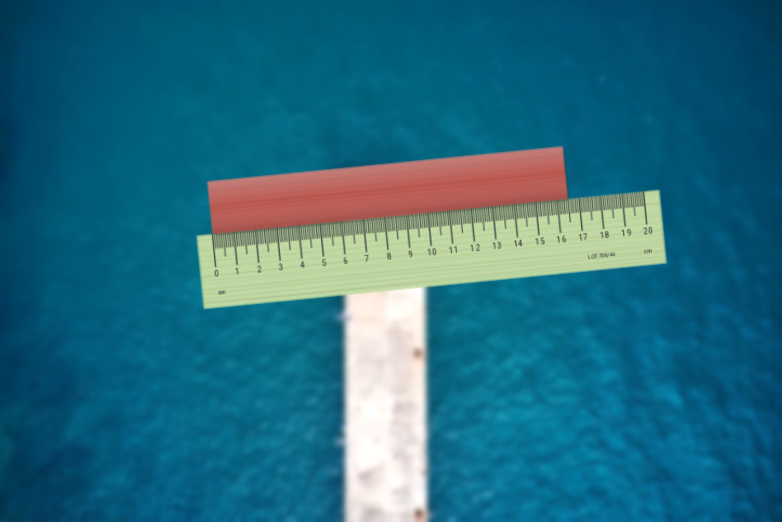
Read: value=16.5 unit=cm
